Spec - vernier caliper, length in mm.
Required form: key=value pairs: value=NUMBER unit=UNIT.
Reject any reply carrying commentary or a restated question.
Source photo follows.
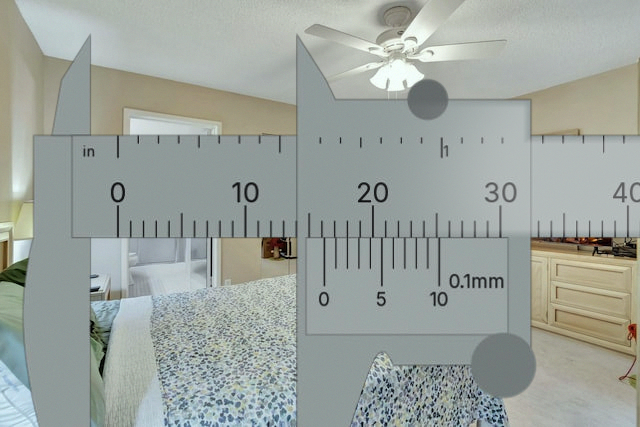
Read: value=16.2 unit=mm
